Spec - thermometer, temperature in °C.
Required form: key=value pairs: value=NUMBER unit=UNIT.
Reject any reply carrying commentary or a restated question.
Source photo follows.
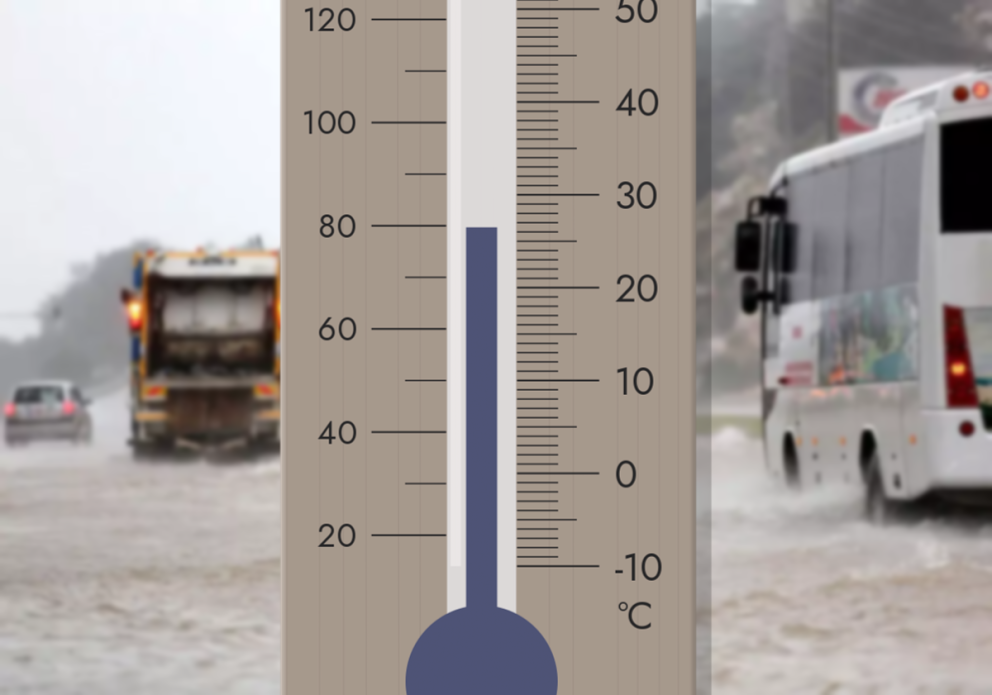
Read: value=26.5 unit=°C
